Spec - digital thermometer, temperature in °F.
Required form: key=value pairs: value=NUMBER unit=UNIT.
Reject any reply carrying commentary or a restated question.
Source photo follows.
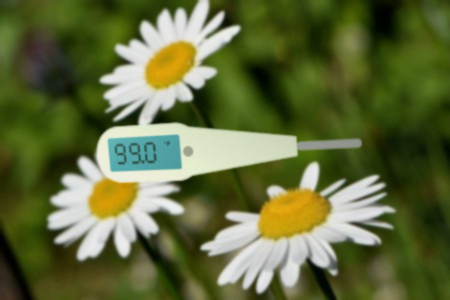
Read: value=99.0 unit=°F
